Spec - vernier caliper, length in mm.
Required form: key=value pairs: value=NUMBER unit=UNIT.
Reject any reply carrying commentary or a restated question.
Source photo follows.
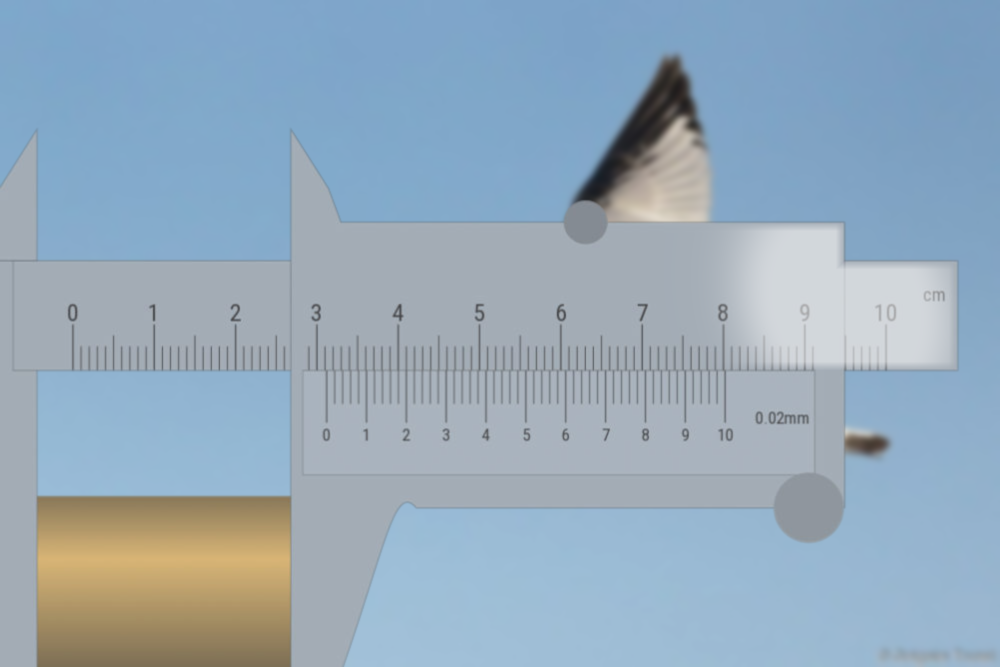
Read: value=31.2 unit=mm
